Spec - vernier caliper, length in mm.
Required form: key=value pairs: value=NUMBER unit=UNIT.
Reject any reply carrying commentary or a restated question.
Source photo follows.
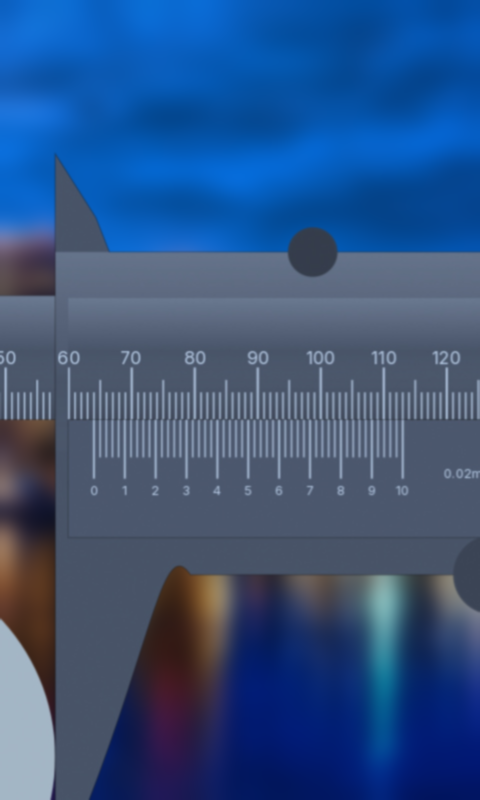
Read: value=64.0 unit=mm
